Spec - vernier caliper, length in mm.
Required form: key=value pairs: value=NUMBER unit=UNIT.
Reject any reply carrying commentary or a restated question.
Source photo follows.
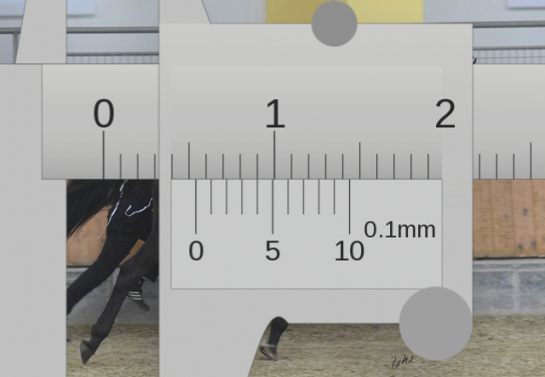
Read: value=5.4 unit=mm
